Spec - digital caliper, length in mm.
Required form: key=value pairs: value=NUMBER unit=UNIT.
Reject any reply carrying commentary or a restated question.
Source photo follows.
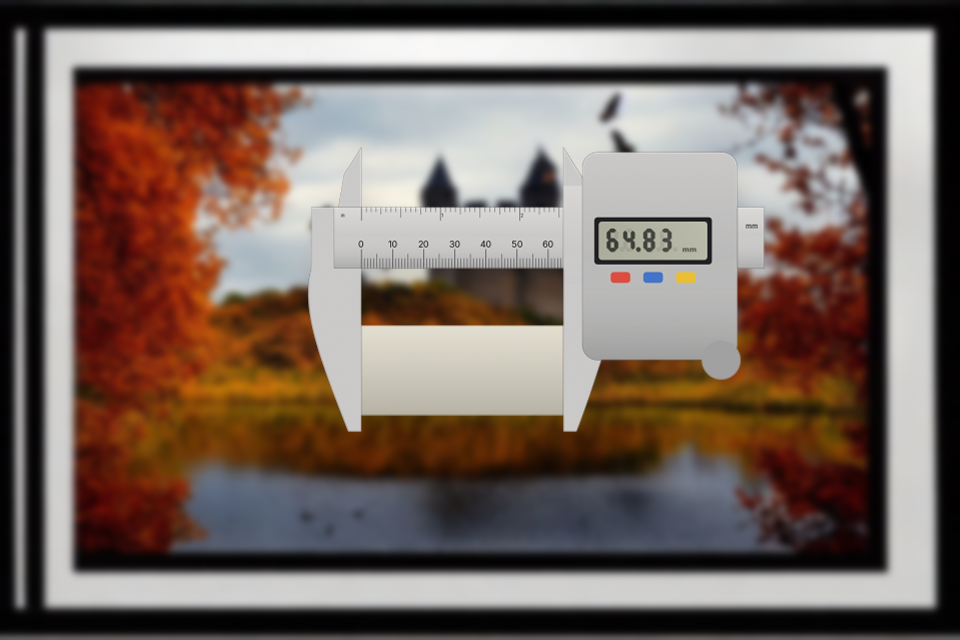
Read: value=64.83 unit=mm
